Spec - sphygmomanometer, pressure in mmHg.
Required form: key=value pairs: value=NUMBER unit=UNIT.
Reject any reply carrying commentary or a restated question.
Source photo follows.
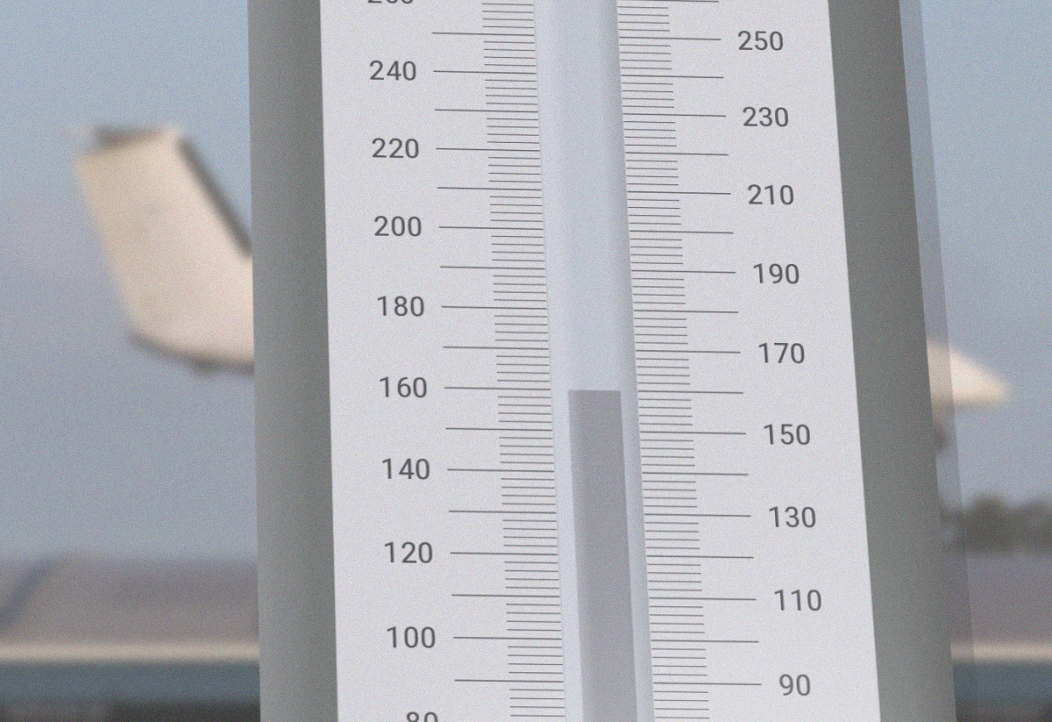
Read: value=160 unit=mmHg
